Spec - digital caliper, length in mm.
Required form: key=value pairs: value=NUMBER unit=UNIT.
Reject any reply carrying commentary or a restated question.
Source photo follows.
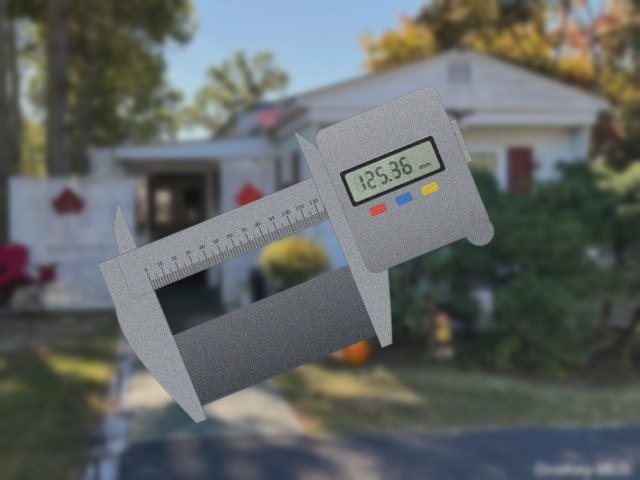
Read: value=125.36 unit=mm
